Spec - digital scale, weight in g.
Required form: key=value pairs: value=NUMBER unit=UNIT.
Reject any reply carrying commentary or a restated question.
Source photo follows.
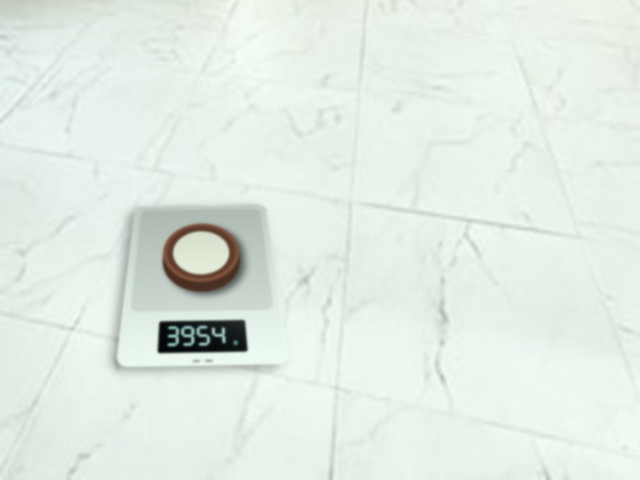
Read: value=3954 unit=g
